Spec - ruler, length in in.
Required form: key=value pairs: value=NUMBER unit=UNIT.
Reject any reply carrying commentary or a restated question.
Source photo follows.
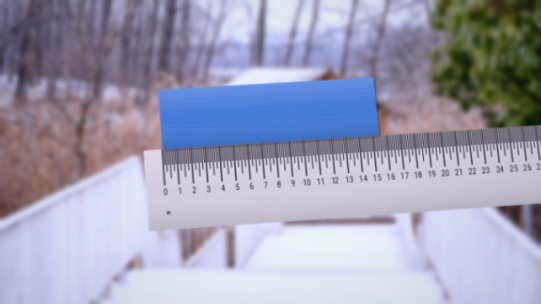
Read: value=15.5 unit=in
